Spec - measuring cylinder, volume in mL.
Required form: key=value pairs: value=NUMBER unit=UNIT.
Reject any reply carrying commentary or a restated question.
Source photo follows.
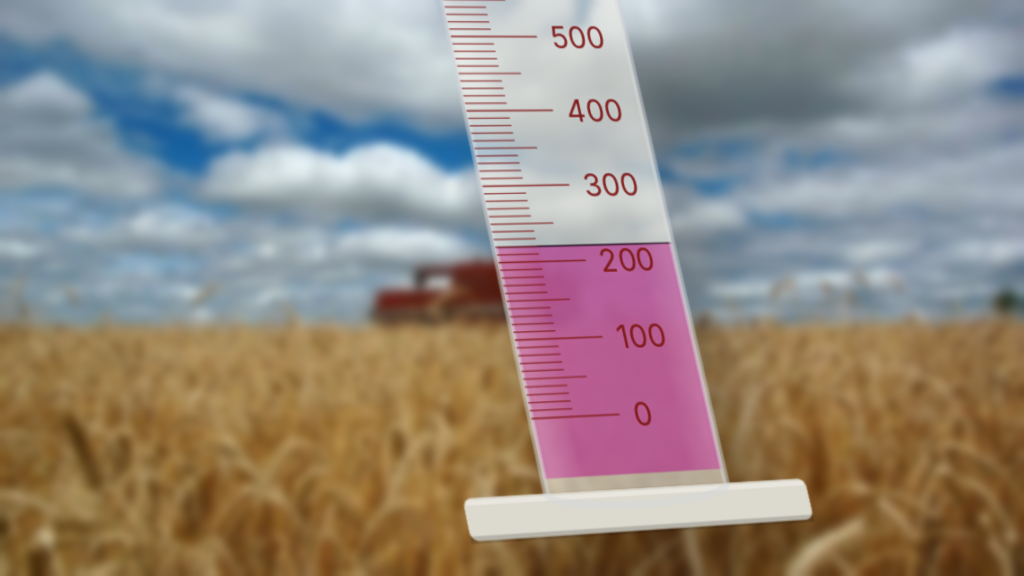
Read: value=220 unit=mL
